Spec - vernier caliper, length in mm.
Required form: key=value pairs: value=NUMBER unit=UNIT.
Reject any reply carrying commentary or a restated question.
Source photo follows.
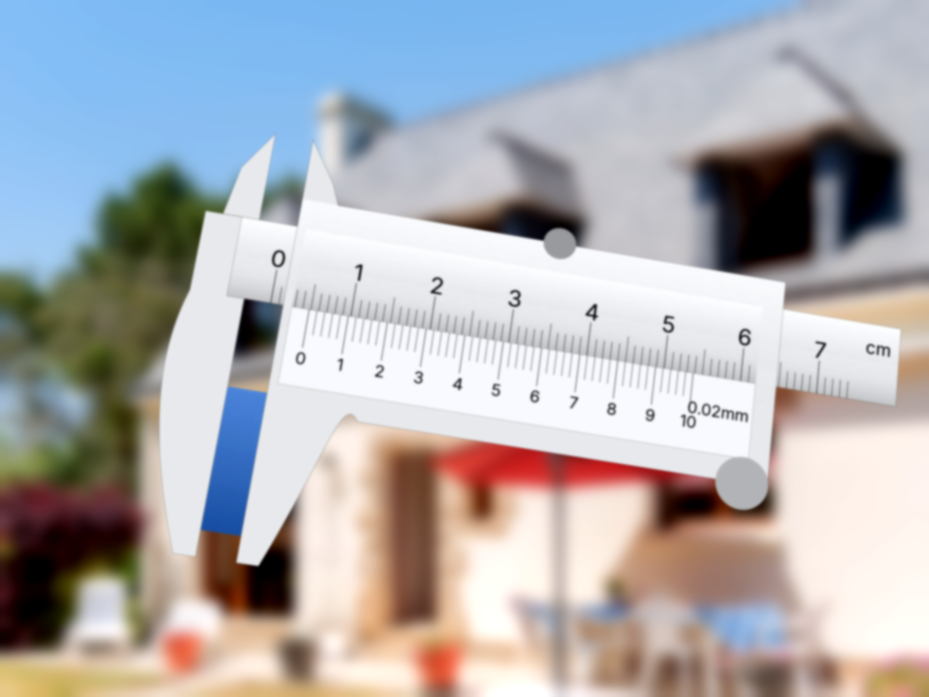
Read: value=4.8 unit=mm
